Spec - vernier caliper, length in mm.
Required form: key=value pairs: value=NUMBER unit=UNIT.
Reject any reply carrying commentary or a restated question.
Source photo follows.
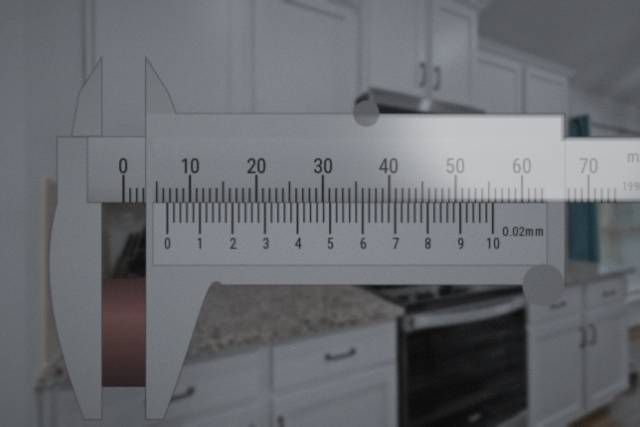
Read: value=6.6 unit=mm
